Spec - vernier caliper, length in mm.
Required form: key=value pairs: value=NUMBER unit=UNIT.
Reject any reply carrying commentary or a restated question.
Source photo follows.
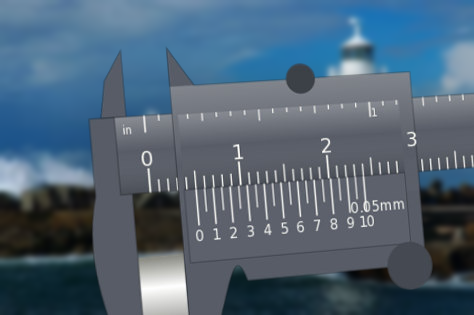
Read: value=5.0 unit=mm
